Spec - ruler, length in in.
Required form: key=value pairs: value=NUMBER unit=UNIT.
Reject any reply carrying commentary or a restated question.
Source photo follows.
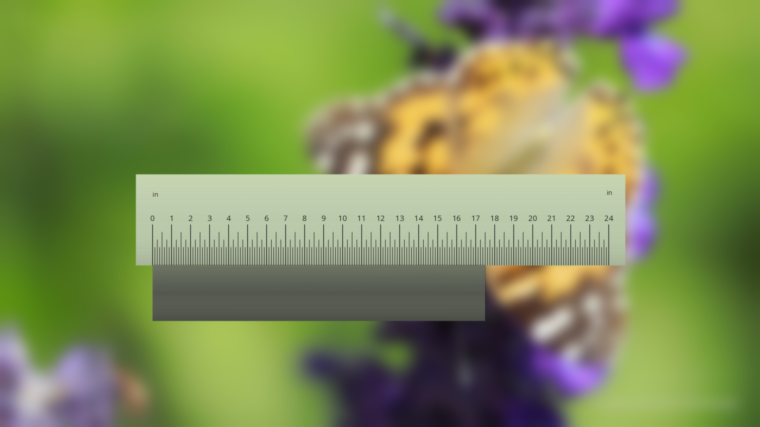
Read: value=17.5 unit=in
